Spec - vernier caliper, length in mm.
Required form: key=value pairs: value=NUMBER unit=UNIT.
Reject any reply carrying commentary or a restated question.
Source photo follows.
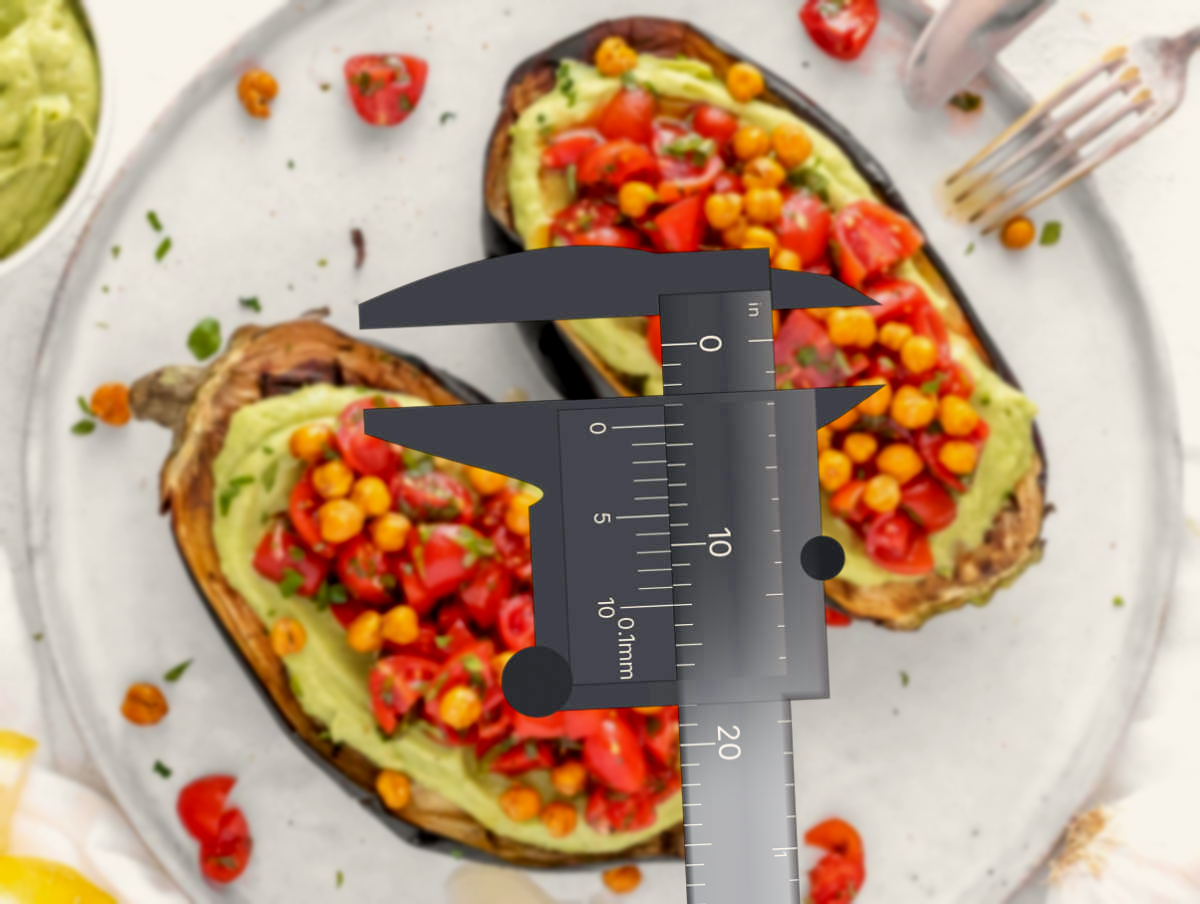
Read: value=4.0 unit=mm
